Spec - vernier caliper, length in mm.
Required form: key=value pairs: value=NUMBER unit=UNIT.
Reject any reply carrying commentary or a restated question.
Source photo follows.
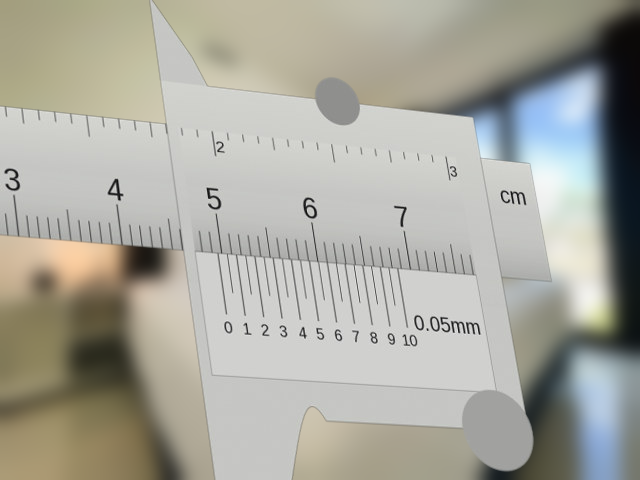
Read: value=49.6 unit=mm
